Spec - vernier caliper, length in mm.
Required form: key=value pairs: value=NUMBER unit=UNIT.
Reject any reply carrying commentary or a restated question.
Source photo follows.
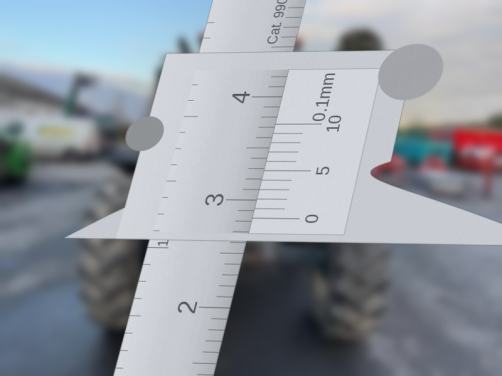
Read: value=28.3 unit=mm
